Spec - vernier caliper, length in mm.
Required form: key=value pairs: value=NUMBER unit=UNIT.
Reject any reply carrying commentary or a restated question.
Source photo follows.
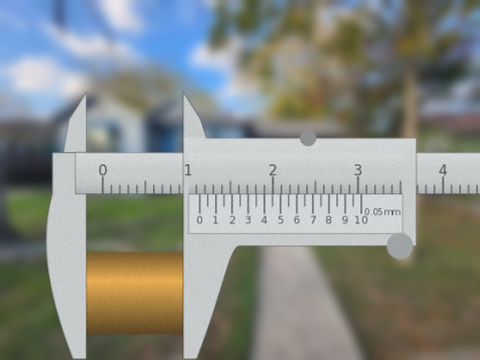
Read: value=11.4 unit=mm
